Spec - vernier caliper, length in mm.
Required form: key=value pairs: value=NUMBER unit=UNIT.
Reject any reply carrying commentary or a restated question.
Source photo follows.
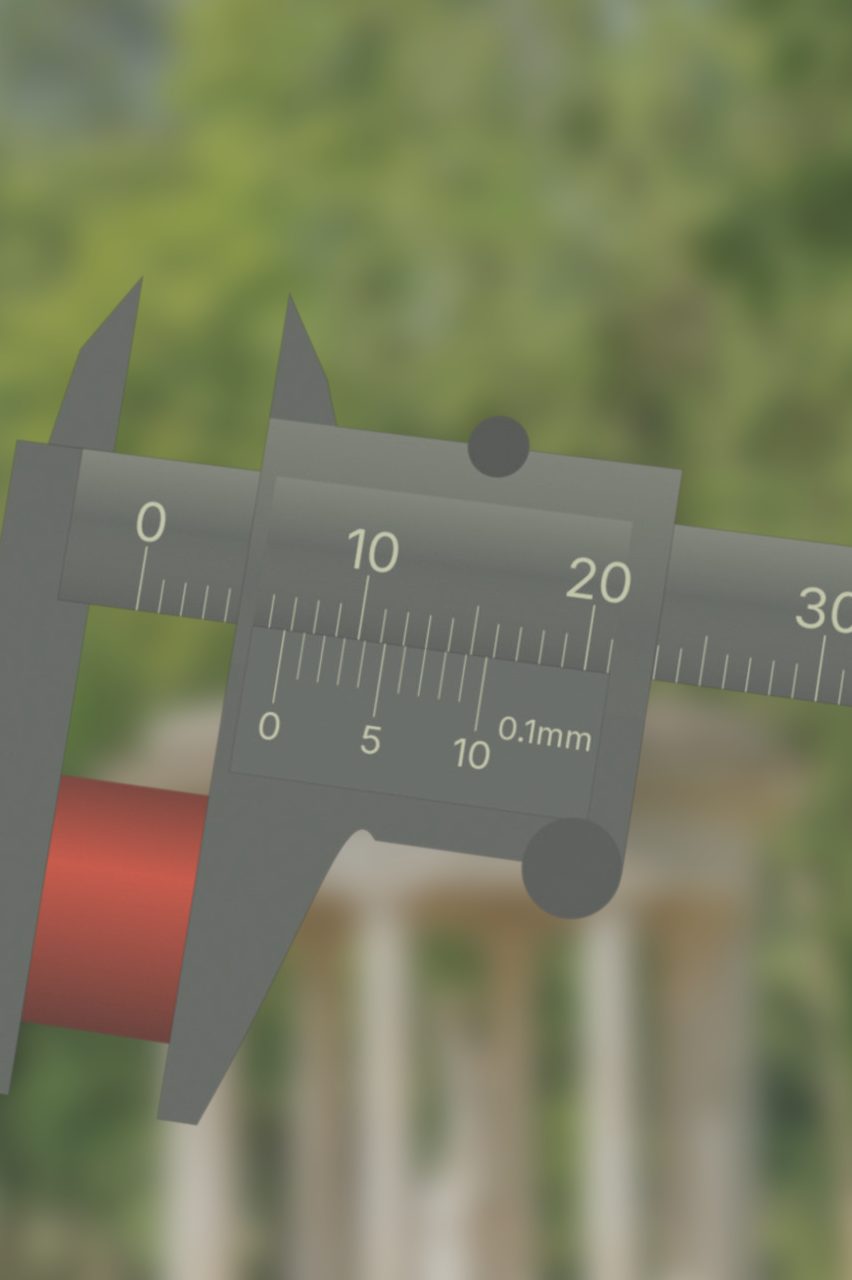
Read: value=6.7 unit=mm
